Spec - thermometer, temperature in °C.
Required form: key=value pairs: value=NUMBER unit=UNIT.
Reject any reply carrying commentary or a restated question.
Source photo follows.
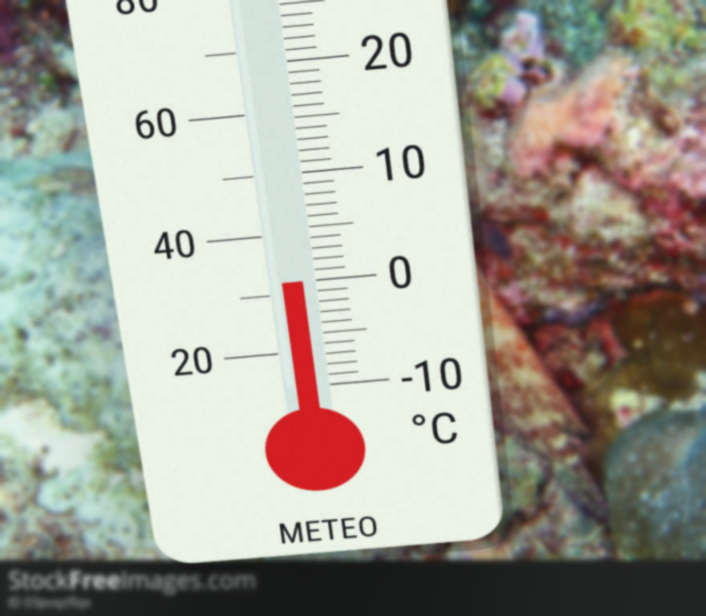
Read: value=0 unit=°C
